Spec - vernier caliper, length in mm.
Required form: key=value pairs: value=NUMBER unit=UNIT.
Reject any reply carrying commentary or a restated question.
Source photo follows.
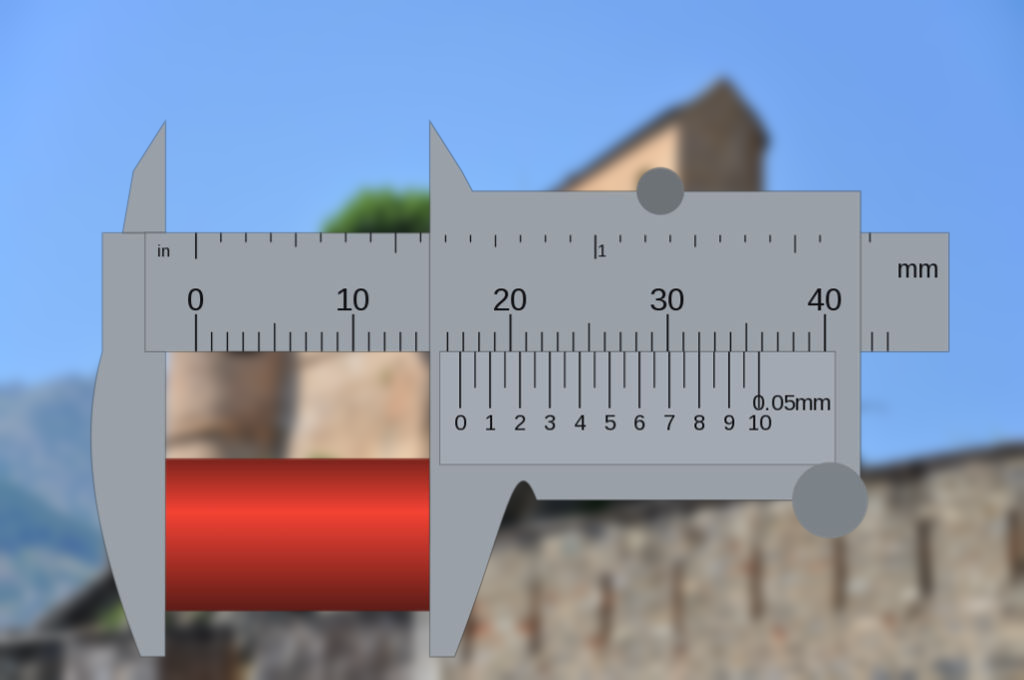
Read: value=16.8 unit=mm
